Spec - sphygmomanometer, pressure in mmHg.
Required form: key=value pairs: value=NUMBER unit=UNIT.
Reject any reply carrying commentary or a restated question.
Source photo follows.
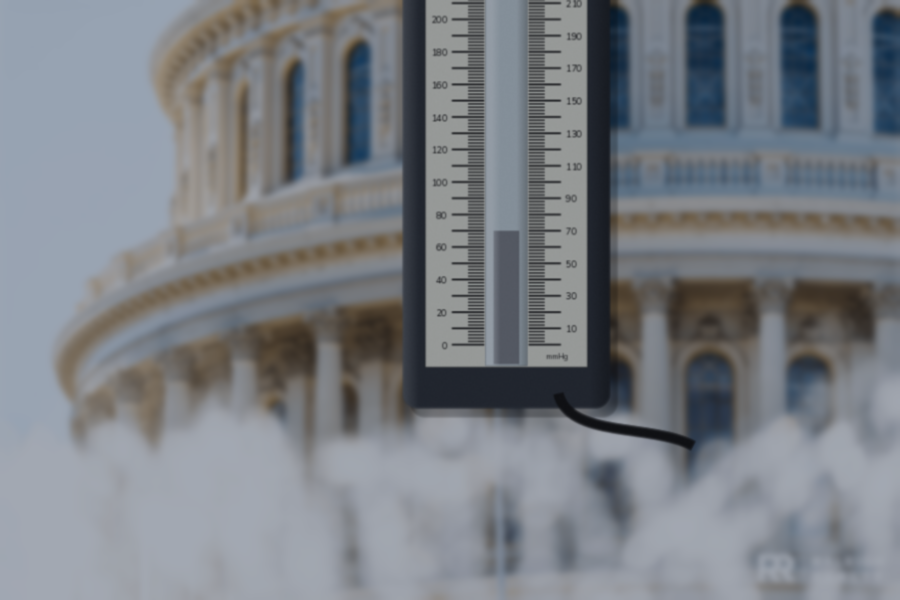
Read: value=70 unit=mmHg
